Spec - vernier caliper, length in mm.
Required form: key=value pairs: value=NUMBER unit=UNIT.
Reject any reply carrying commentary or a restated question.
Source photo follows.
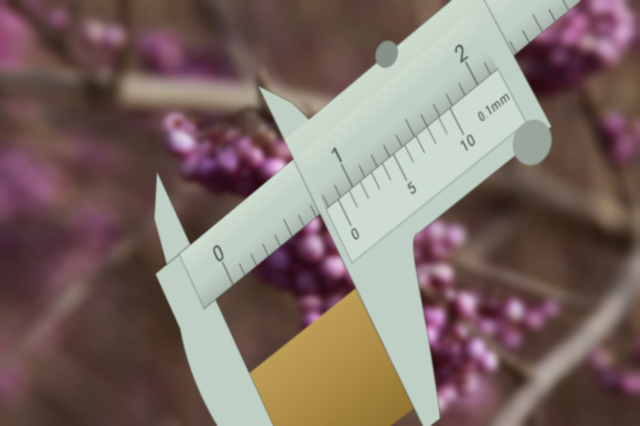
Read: value=8.8 unit=mm
